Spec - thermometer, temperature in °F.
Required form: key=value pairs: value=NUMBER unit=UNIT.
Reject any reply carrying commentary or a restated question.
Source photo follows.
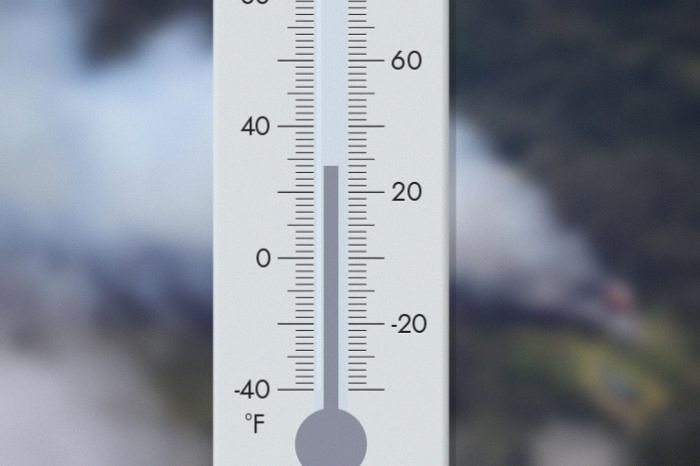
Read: value=28 unit=°F
